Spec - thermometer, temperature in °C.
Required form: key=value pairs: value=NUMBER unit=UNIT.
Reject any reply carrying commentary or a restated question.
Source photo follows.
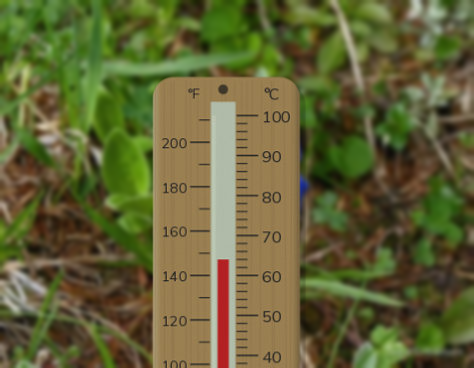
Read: value=64 unit=°C
